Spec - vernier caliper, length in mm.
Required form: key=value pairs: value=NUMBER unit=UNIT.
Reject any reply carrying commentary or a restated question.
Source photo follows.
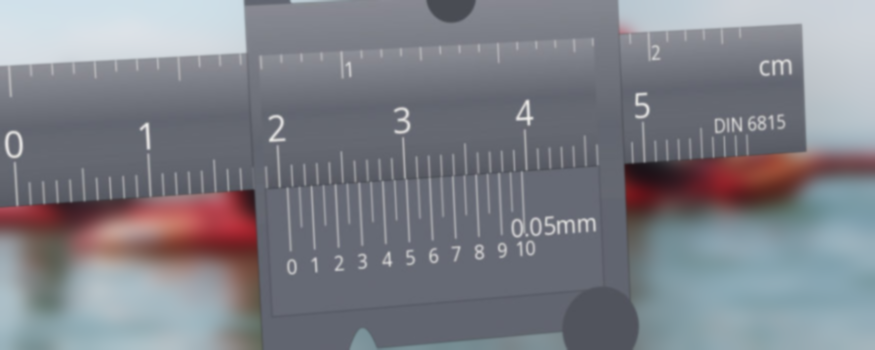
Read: value=20.6 unit=mm
